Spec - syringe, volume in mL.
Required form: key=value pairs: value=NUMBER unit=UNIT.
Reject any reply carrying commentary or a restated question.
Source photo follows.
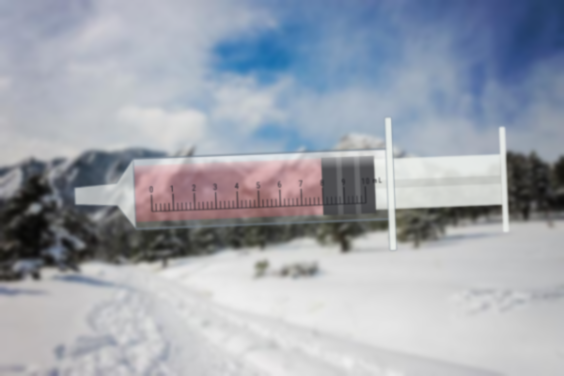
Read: value=8 unit=mL
